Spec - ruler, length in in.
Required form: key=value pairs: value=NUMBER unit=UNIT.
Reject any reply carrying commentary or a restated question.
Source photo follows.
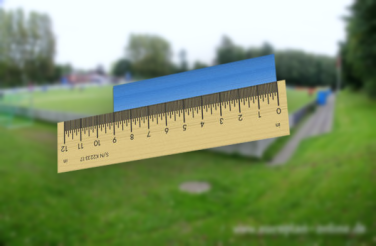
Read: value=9 unit=in
